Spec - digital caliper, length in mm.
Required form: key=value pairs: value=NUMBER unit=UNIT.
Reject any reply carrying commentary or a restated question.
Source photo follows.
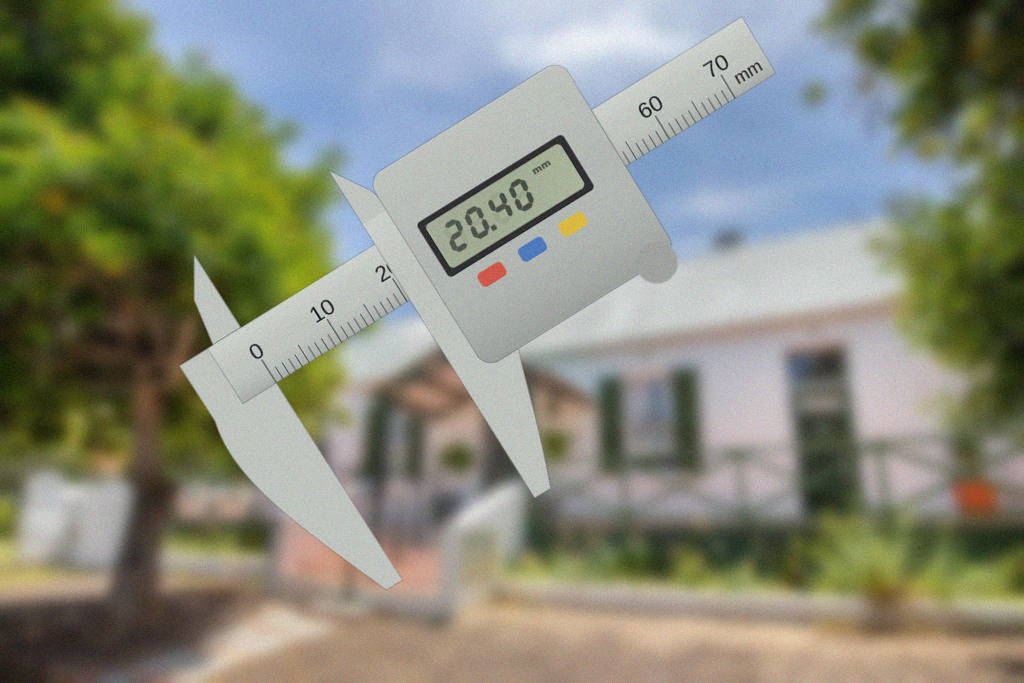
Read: value=20.40 unit=mm
